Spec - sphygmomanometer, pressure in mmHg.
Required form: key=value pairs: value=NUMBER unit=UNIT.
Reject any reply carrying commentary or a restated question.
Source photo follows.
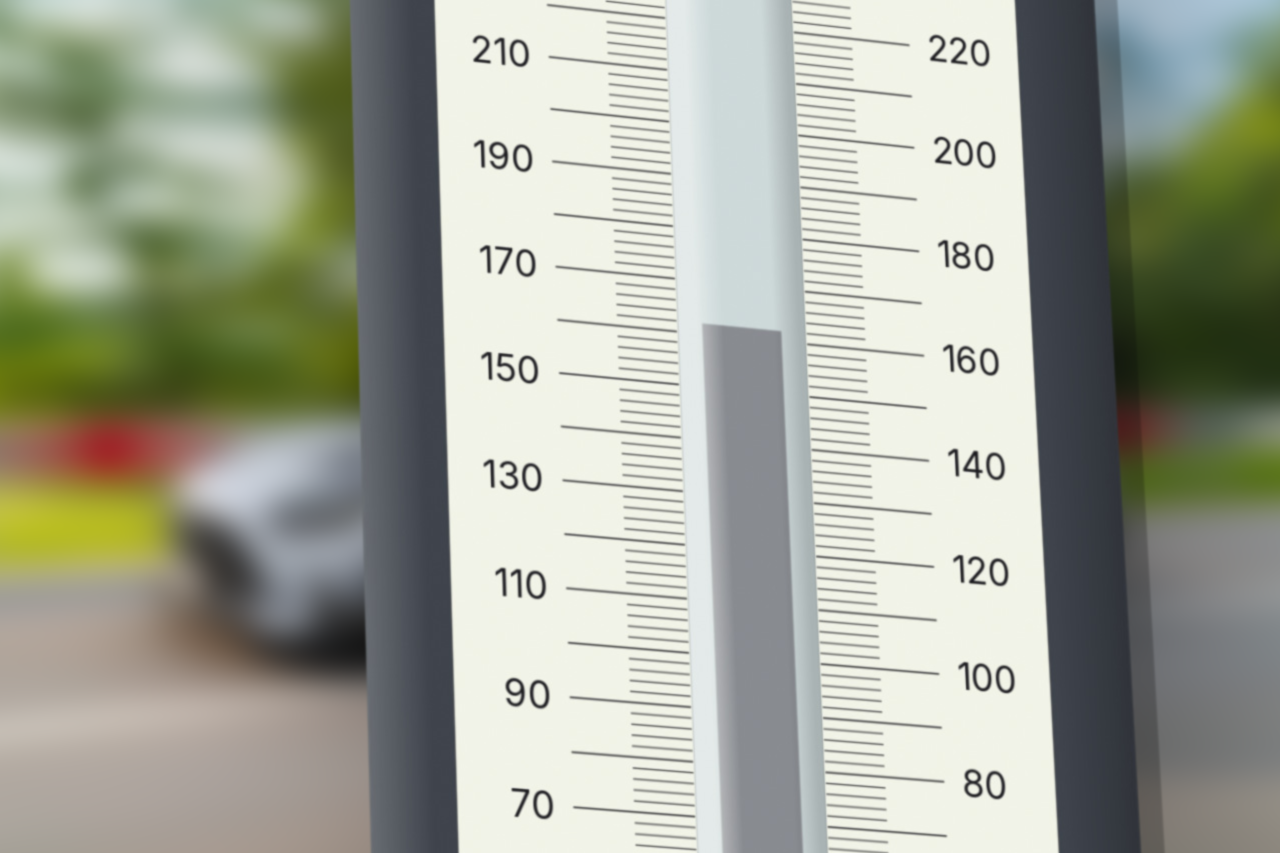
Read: value=162 unit=mmHg
